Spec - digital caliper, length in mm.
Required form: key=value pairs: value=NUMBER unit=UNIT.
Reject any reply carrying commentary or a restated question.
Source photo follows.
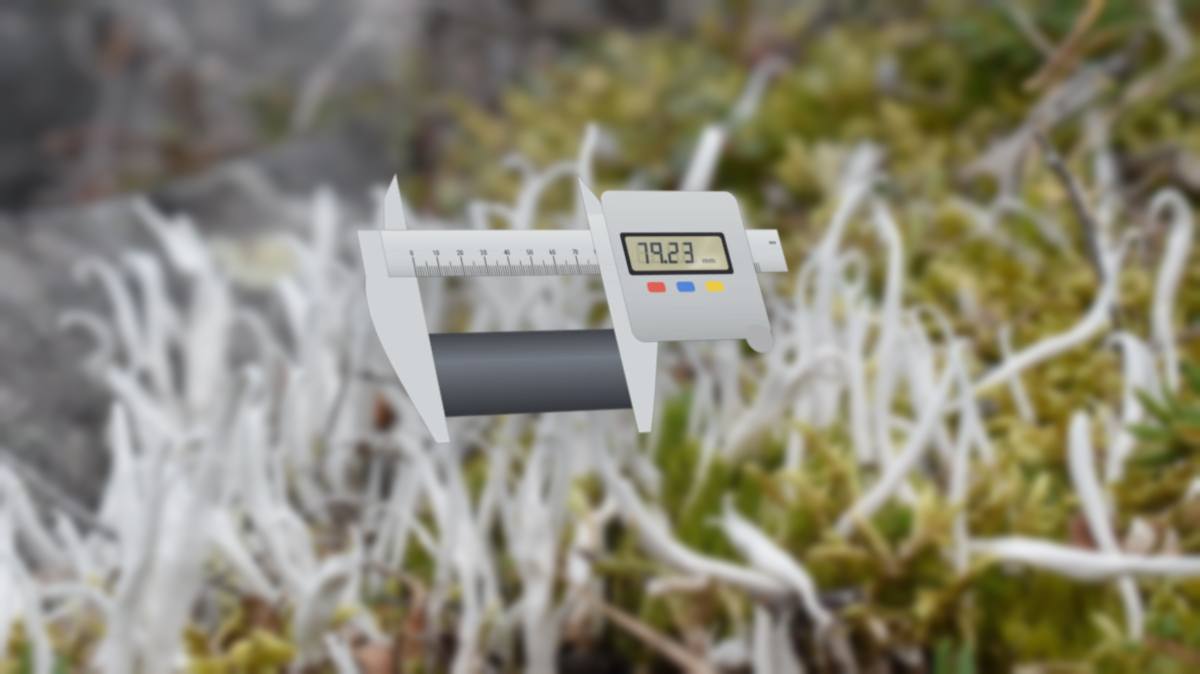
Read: value=79.23 unit=mm
